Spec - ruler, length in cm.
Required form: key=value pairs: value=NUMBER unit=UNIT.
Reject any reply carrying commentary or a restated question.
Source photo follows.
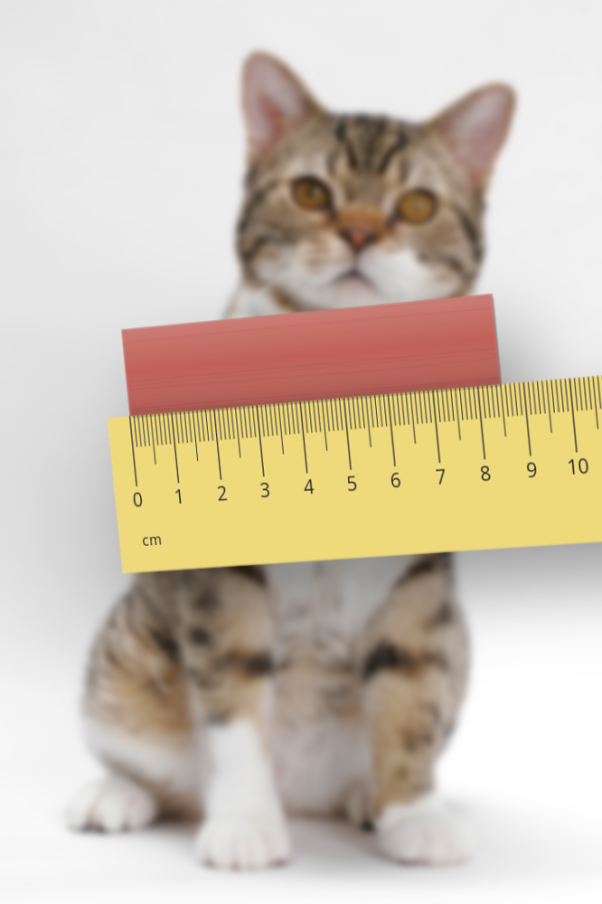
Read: value=8.5 unit=cm
